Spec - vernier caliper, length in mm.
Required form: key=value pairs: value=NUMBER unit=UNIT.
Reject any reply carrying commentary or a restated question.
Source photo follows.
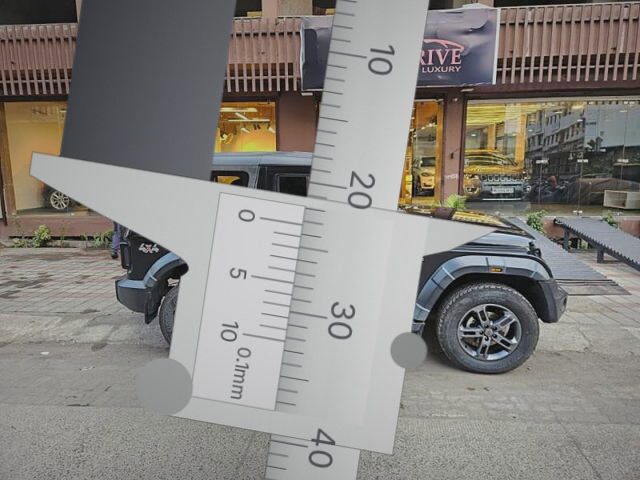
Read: value=23.3 unit=mm
